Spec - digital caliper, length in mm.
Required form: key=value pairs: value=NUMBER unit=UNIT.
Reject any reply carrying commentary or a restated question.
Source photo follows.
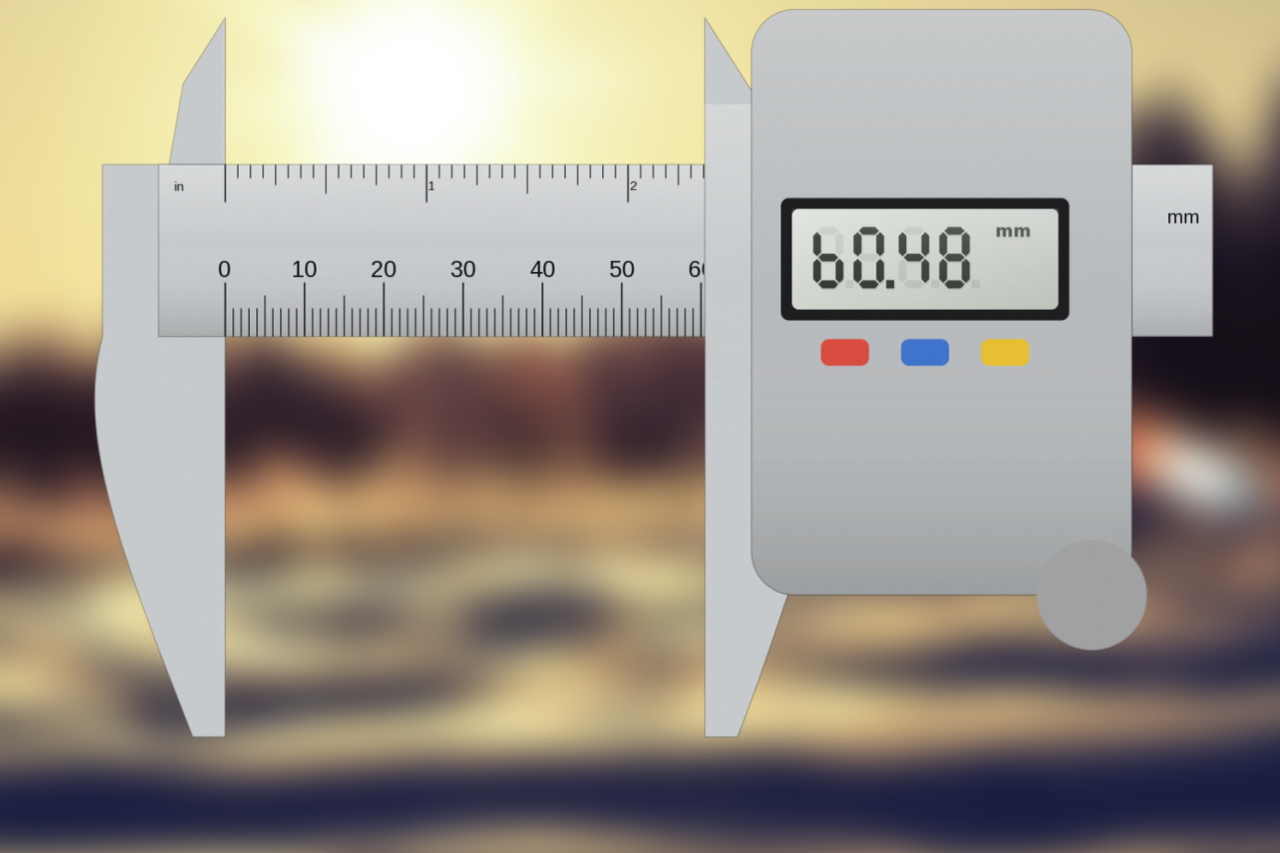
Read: value=60.48 unit=mm
